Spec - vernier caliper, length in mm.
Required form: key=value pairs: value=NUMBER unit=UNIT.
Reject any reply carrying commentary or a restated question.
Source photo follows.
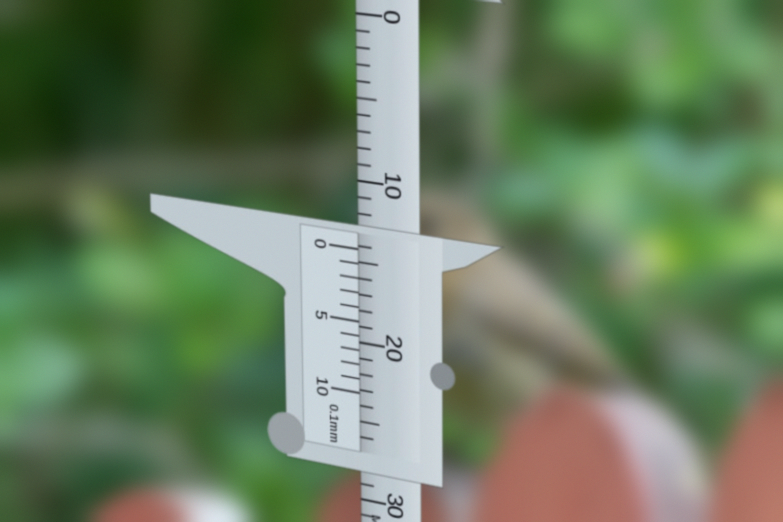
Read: value=14.2 unit=mm
